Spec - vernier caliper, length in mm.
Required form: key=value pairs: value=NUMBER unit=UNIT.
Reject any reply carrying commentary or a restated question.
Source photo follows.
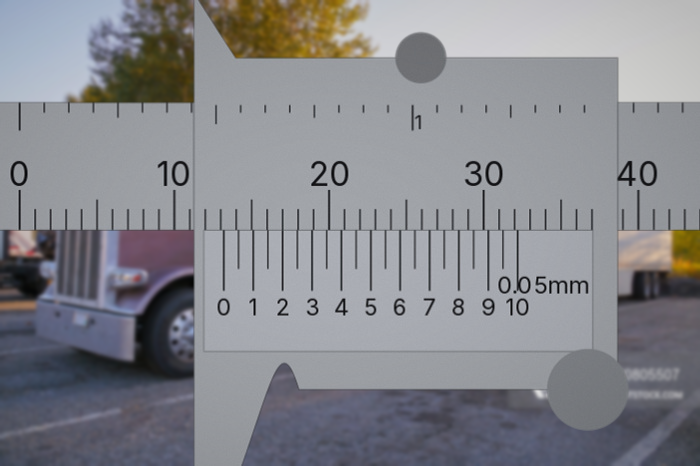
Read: value=13.2 unit=mm
